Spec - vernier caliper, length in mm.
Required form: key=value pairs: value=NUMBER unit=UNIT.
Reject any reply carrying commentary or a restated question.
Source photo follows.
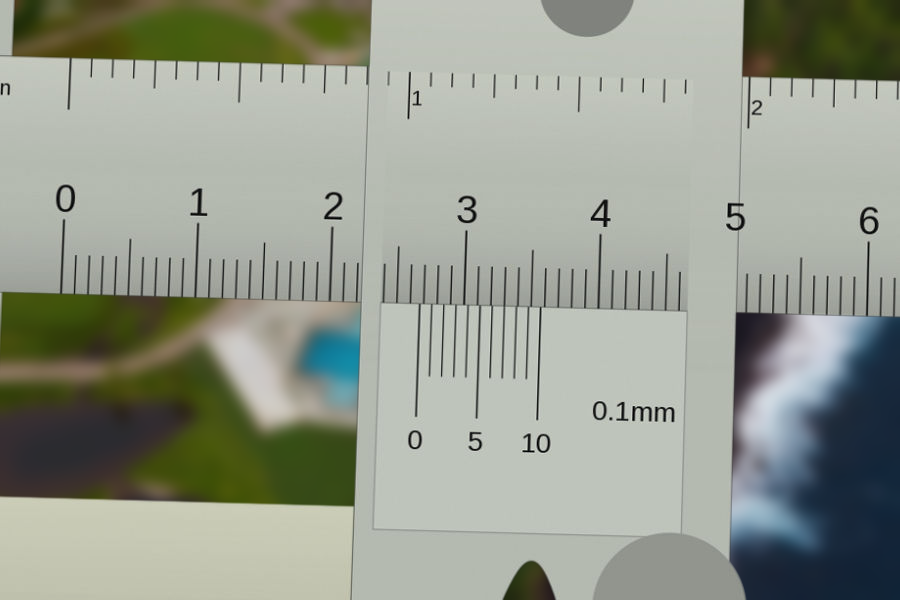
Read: value=26.7 unit=mm
